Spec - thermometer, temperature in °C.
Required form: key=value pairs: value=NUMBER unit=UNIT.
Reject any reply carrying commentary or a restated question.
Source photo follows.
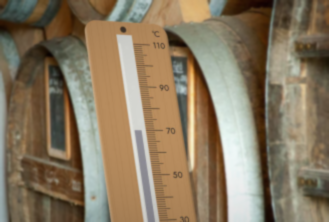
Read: value=70 unit=°C
